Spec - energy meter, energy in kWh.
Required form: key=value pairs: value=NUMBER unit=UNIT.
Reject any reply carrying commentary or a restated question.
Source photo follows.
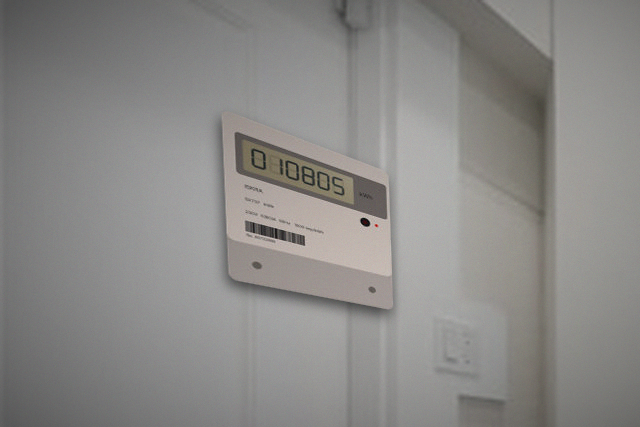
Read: value=10805 unit=kWh
